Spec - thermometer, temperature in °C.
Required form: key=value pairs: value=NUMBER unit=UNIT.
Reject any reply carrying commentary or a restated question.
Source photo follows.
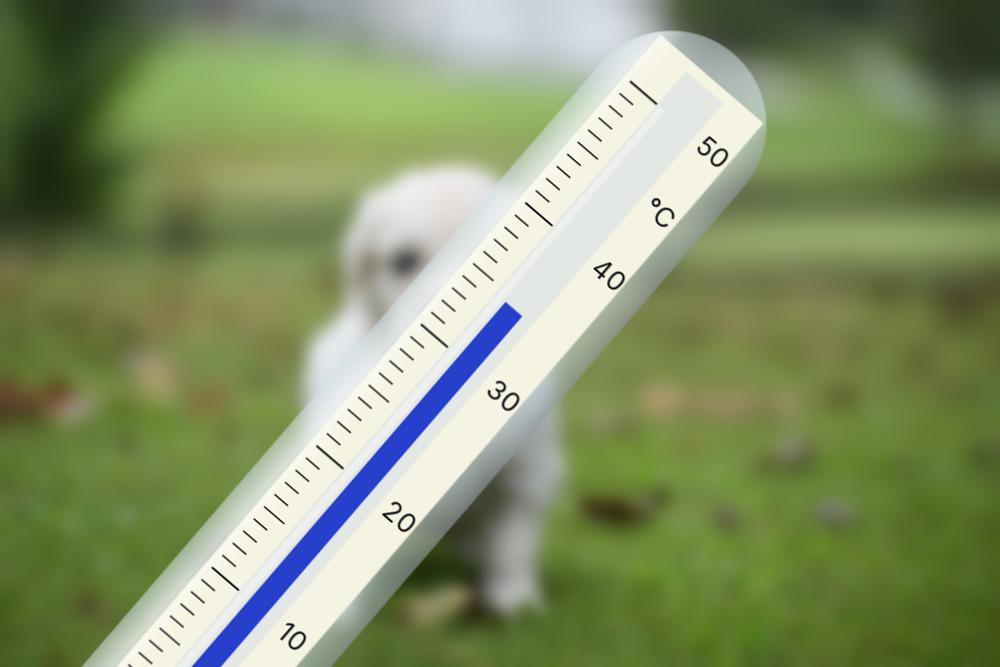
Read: value=34.5 unit=°C
